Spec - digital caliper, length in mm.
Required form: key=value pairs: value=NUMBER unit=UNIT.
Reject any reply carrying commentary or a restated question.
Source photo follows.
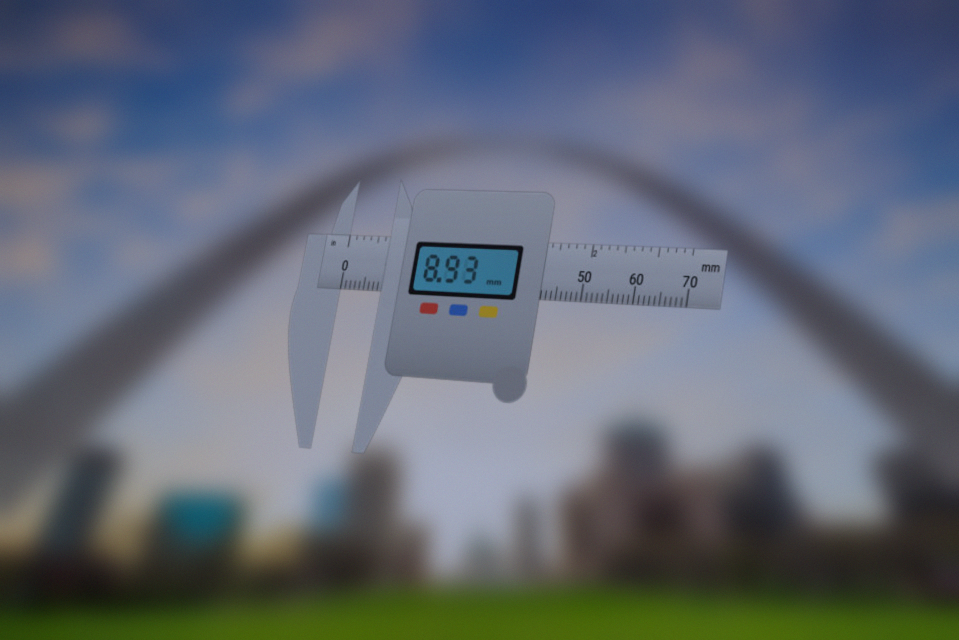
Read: value=8.93 unit=mm
